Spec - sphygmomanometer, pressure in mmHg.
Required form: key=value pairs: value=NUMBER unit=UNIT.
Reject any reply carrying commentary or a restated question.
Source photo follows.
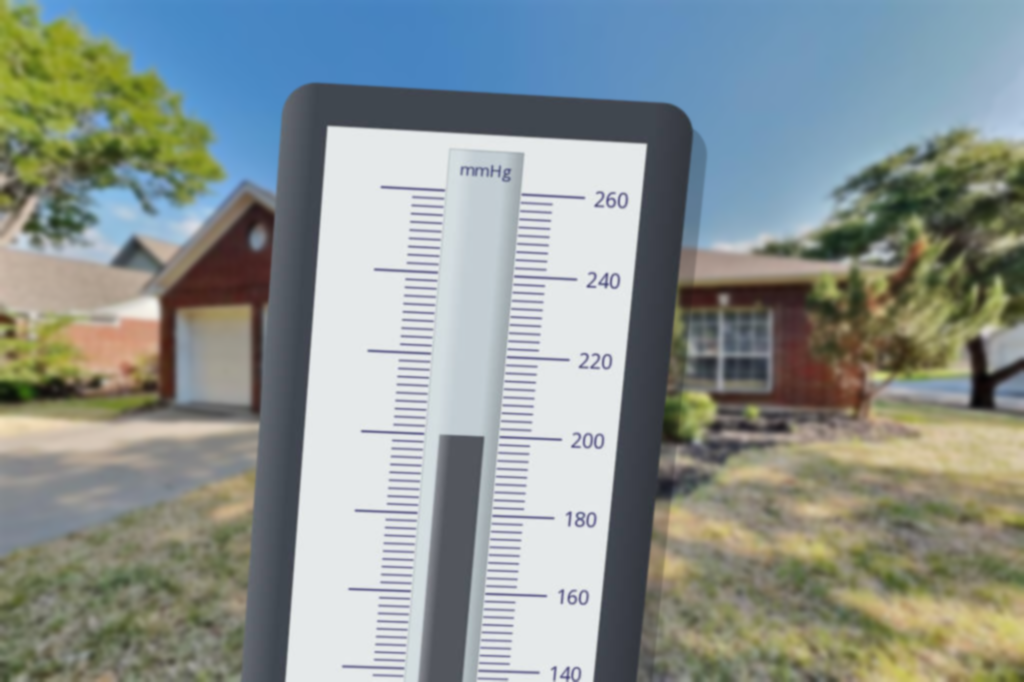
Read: value=200 unit=mmHg
